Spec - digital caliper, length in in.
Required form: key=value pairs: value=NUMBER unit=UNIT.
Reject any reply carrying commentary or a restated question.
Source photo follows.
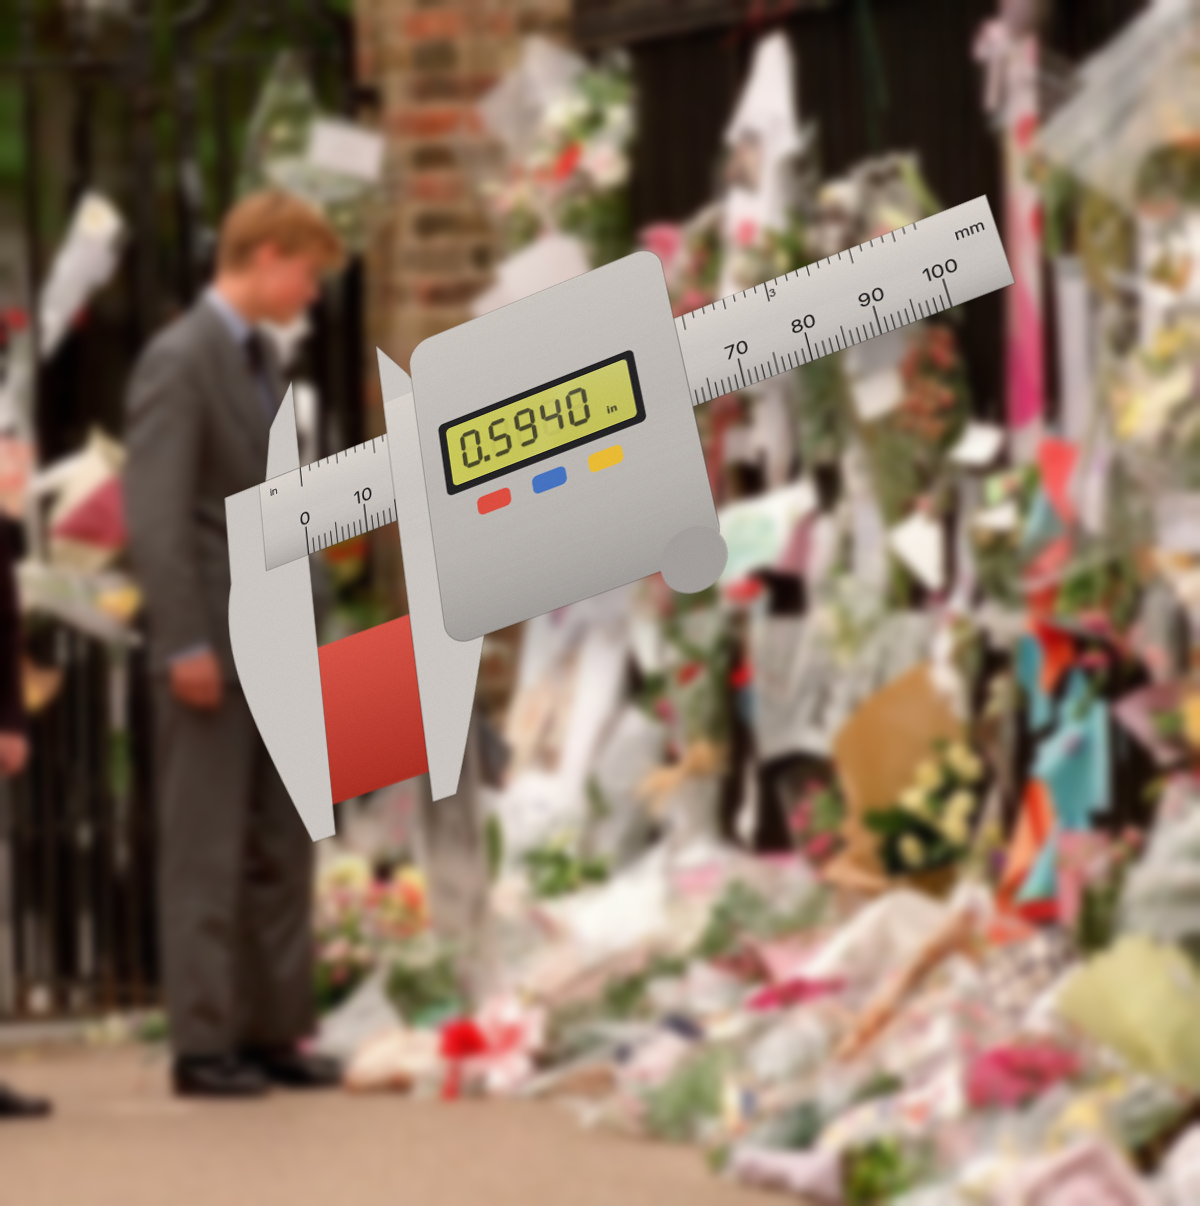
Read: value=0.5940 unit=in
